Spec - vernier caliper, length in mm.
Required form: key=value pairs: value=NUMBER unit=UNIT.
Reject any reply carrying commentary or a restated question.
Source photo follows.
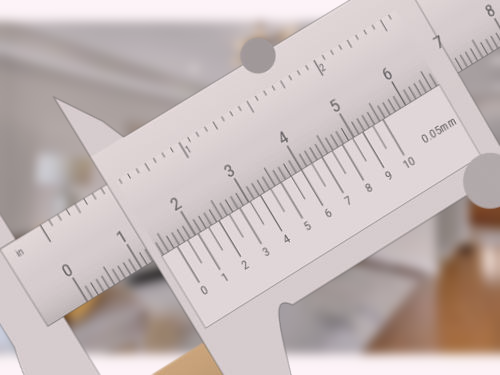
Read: value=16.6 unit=mm
